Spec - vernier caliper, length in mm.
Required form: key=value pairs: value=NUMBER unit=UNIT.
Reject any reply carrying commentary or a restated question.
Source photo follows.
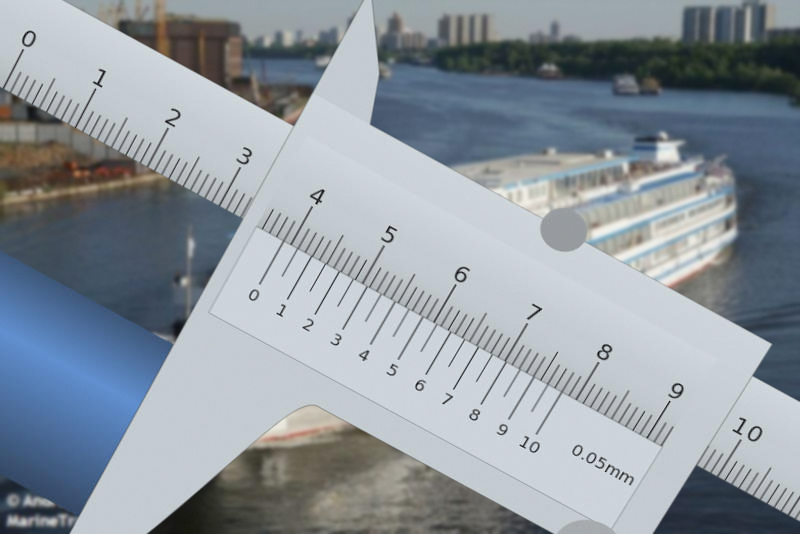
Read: value=39.0 unit=mm
